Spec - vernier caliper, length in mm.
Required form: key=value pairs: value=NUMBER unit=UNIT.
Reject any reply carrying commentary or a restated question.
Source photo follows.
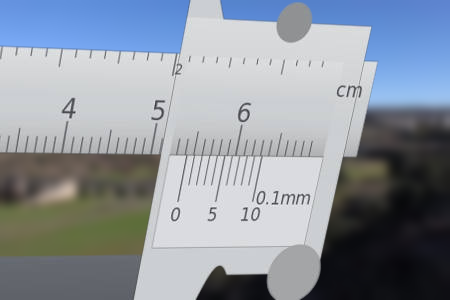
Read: value=54.2 unit=mm
